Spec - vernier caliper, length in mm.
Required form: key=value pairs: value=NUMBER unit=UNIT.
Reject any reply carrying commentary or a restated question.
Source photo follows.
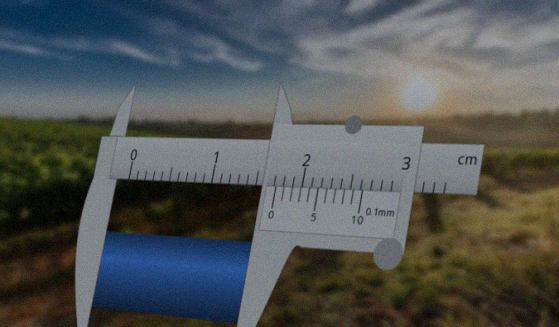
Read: value=17.2 unit=mm
